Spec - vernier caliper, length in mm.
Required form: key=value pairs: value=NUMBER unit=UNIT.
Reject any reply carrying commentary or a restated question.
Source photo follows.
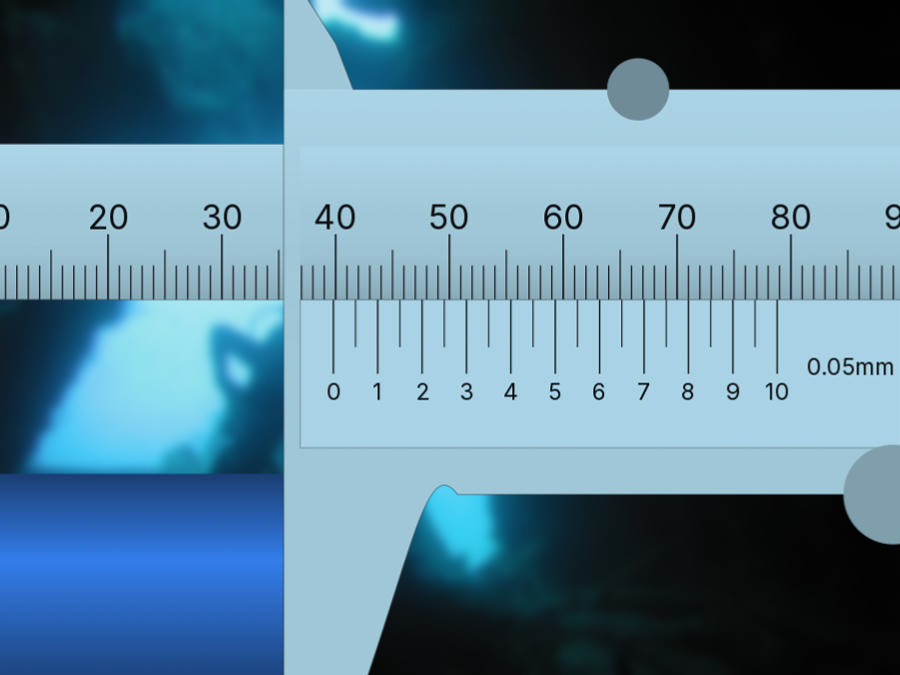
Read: value=39.8 unit=mm
